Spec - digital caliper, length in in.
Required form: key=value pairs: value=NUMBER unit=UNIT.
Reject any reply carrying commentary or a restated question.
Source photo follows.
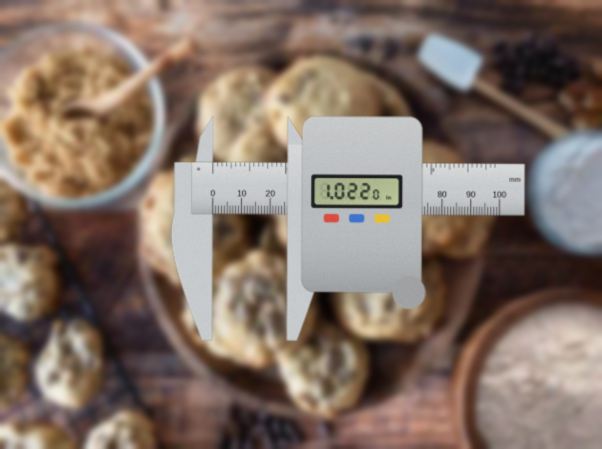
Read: value=1.0220 unit=in
